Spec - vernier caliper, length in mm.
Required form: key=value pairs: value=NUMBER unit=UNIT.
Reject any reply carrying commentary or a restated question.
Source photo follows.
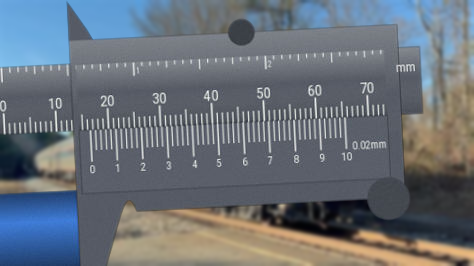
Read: value=16.5 unit=mm
